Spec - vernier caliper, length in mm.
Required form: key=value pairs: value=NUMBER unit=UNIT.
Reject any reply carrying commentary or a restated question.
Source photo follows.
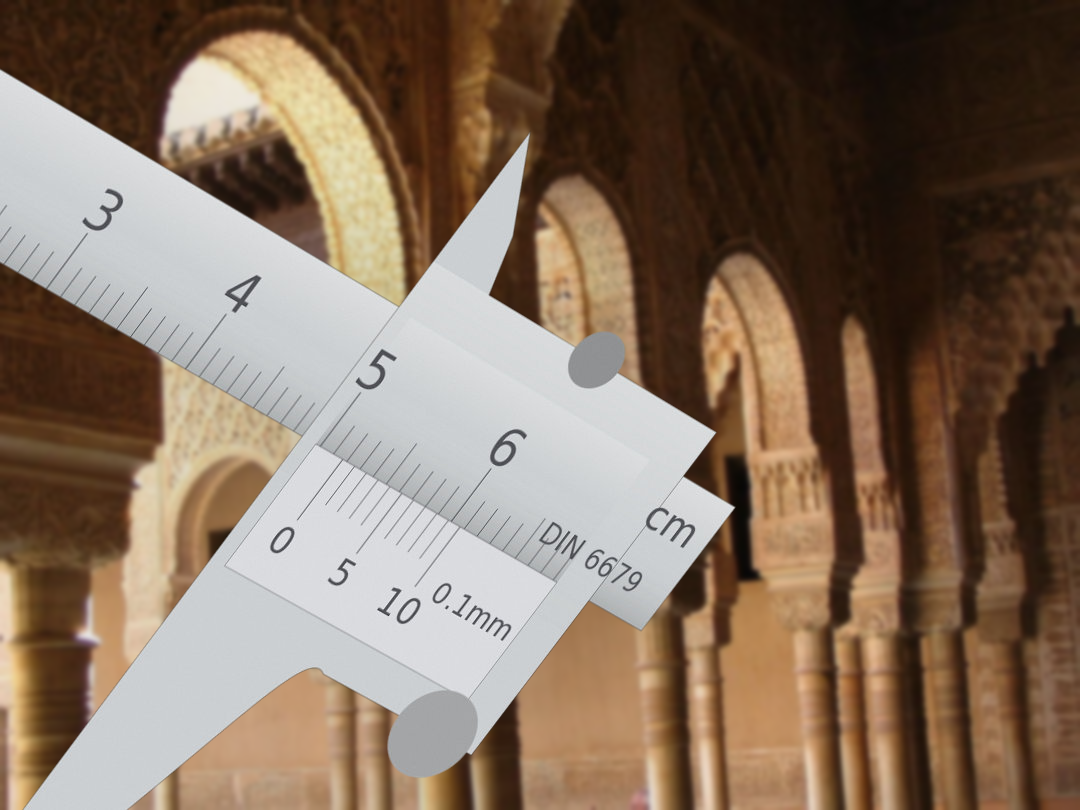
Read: value=51.7 unit=mm
